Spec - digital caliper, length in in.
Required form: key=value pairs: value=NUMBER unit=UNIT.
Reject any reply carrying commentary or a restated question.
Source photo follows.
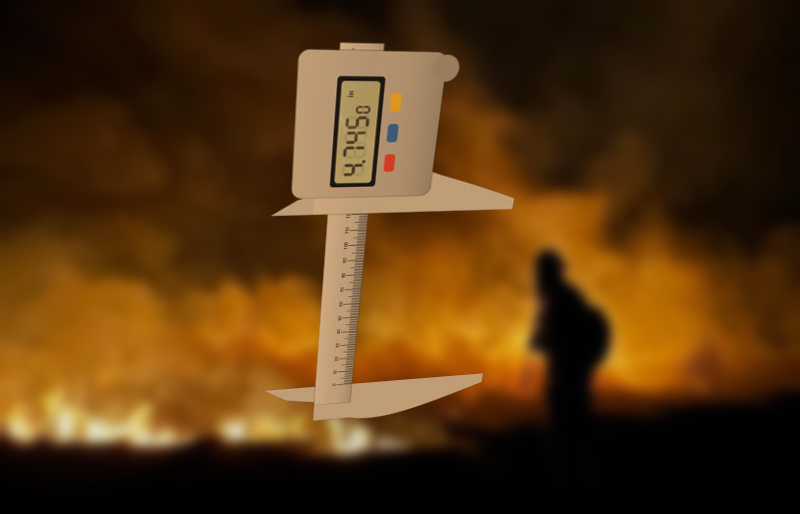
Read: value=4.7450 unit=in
